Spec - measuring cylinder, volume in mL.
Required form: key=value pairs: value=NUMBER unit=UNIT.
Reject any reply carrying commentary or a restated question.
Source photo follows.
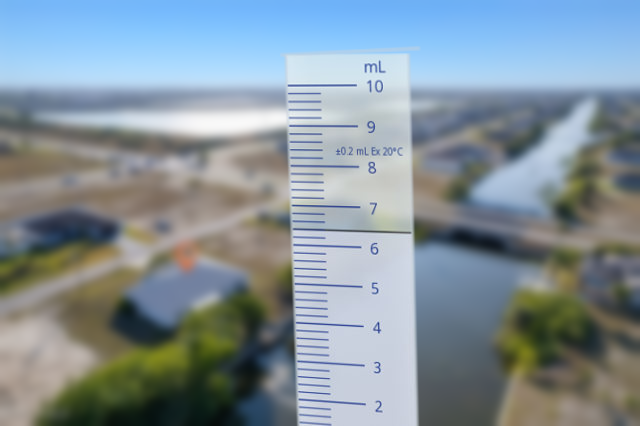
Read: value=6.4 unit=mL
